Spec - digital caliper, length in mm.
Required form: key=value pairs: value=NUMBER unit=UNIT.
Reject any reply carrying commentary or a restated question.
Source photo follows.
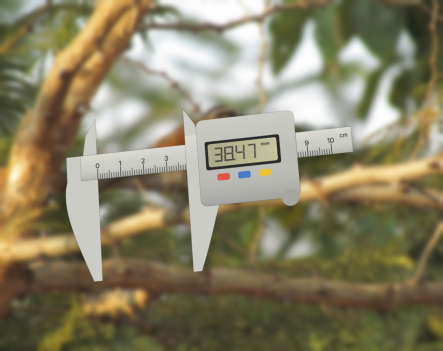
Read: value=38.47 unit=mm
